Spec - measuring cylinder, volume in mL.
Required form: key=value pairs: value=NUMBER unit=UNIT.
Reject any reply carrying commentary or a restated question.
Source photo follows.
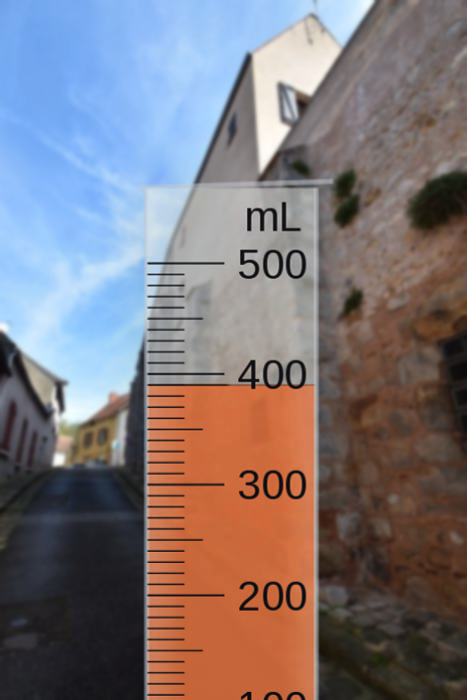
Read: value=390 unit=mL
